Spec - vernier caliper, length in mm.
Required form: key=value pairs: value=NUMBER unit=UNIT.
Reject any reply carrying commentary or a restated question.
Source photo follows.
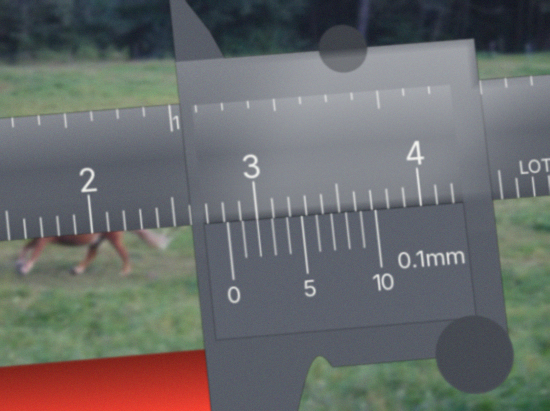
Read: value=28.2 unit=mm
